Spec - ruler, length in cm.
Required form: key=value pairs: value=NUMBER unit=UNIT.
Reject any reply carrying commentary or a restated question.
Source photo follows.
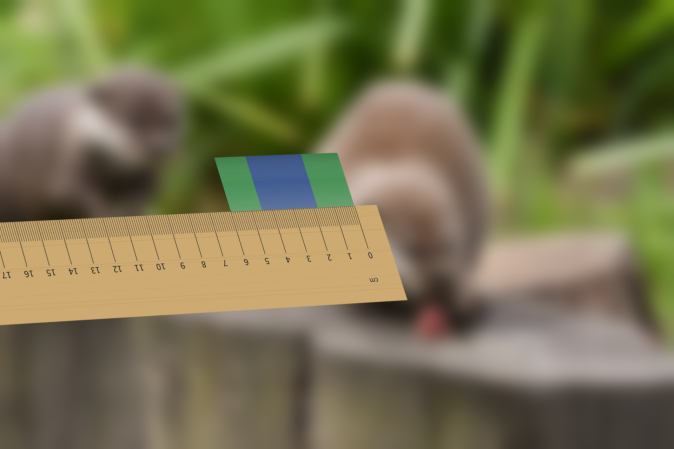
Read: value=6 unit=cm
